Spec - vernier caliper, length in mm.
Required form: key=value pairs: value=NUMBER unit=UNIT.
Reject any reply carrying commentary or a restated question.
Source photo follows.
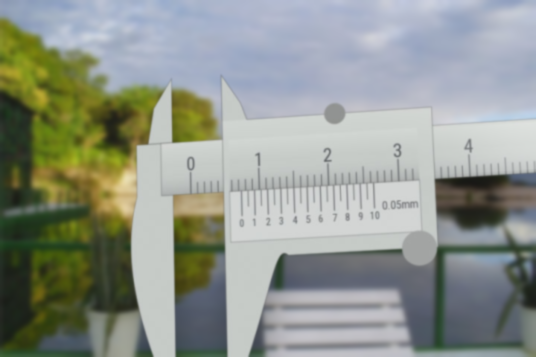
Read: value=7.4 unit=mm
